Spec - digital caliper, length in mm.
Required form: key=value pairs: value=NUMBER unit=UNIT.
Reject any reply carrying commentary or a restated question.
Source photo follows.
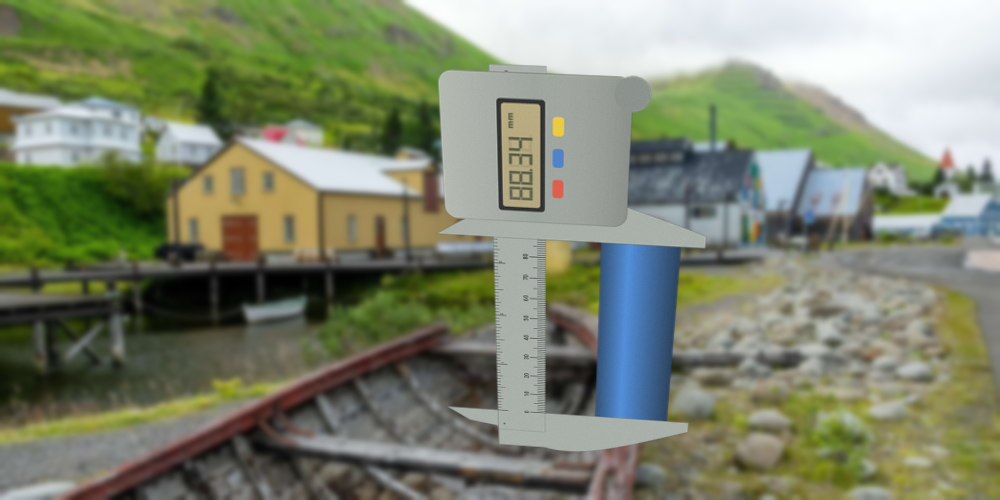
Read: value=88.34 unit=mm
